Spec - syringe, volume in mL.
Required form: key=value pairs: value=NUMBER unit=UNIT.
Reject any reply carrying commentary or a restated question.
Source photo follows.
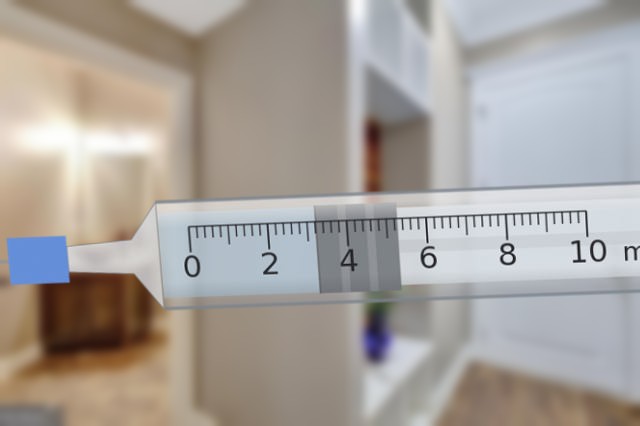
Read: value=3.2 unit=mL
